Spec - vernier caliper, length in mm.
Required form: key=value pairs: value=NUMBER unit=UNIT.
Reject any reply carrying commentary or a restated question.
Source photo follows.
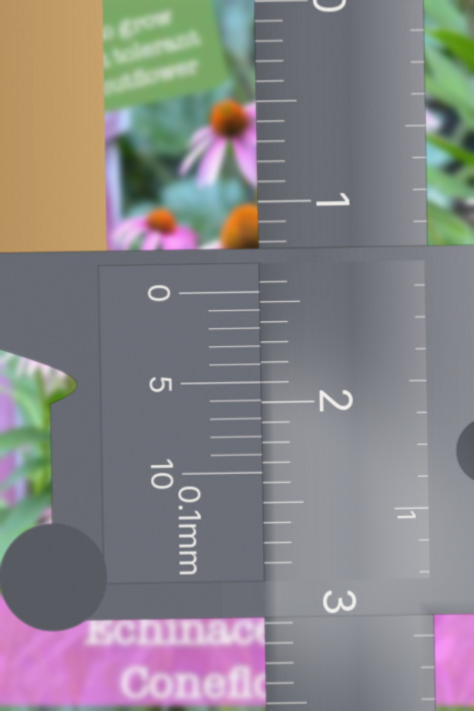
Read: value=14.5 unit=mm
